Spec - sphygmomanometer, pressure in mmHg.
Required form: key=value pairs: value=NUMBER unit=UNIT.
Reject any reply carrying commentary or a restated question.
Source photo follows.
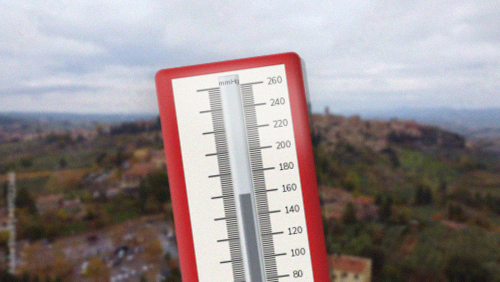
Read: value=160 unit=mmHg
